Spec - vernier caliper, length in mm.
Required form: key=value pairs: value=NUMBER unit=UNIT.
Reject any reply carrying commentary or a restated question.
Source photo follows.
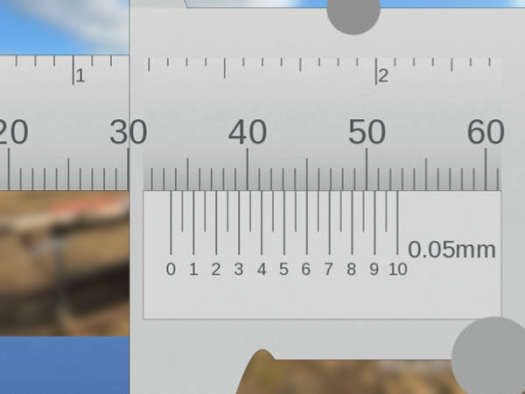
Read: value=33.6 unit=mm
